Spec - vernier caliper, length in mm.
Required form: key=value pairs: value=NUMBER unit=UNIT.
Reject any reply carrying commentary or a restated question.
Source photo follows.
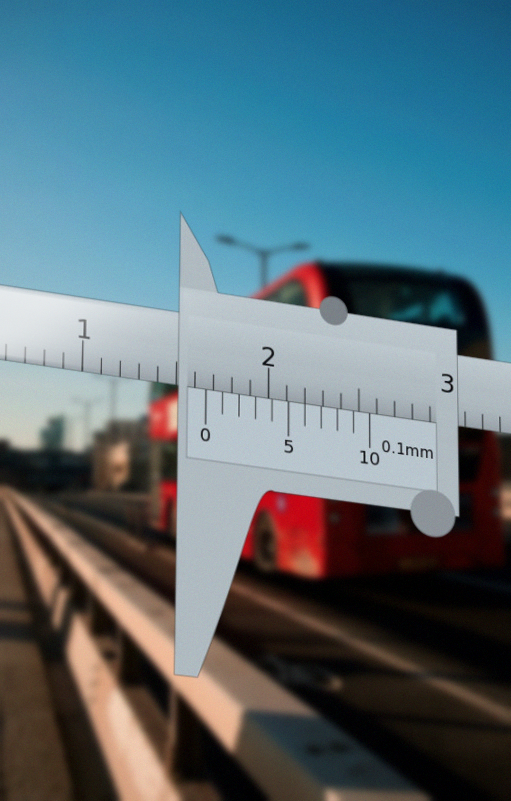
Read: value=16.6 unit=mm
